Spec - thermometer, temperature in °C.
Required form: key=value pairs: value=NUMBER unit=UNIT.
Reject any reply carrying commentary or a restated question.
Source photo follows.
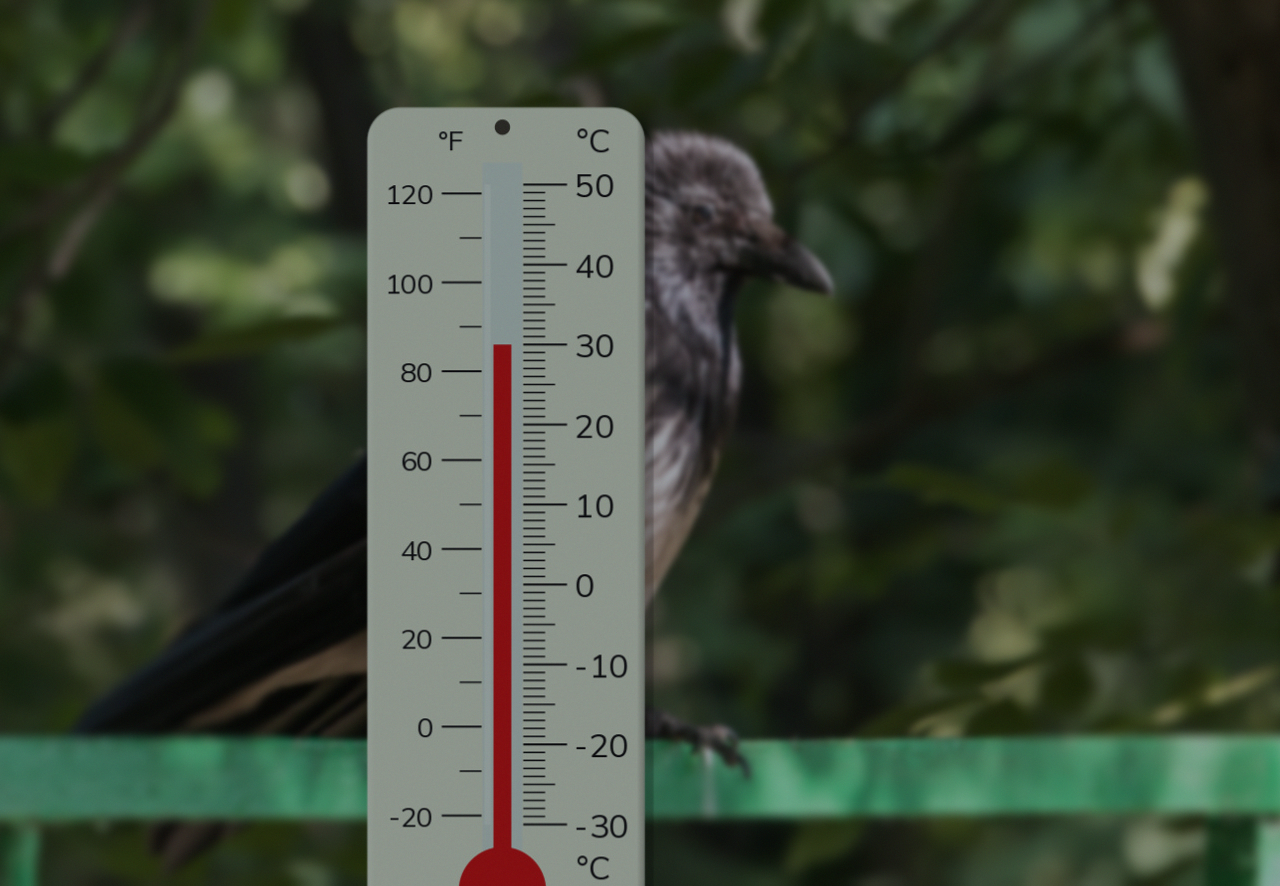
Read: value=30 unit=°C
